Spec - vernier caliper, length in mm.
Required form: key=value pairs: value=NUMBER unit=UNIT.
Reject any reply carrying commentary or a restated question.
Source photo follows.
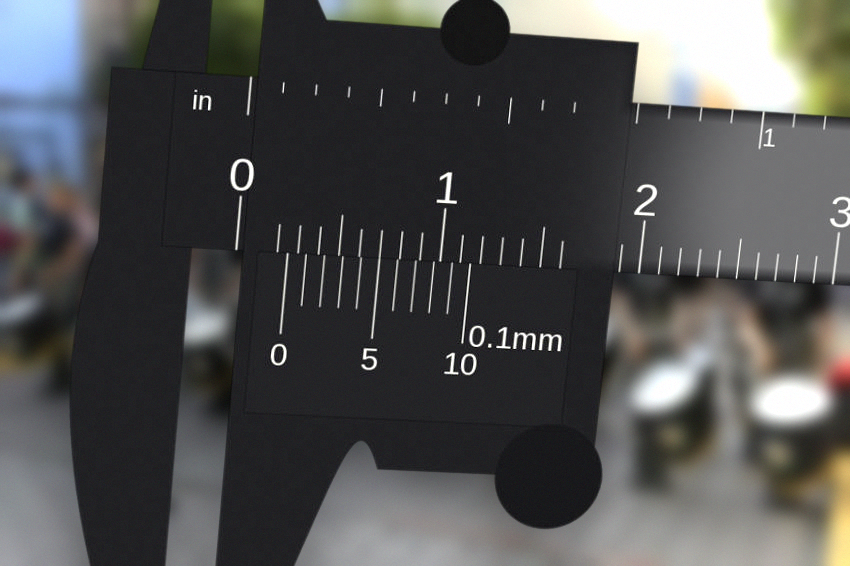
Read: value=2.5 unit=mm
